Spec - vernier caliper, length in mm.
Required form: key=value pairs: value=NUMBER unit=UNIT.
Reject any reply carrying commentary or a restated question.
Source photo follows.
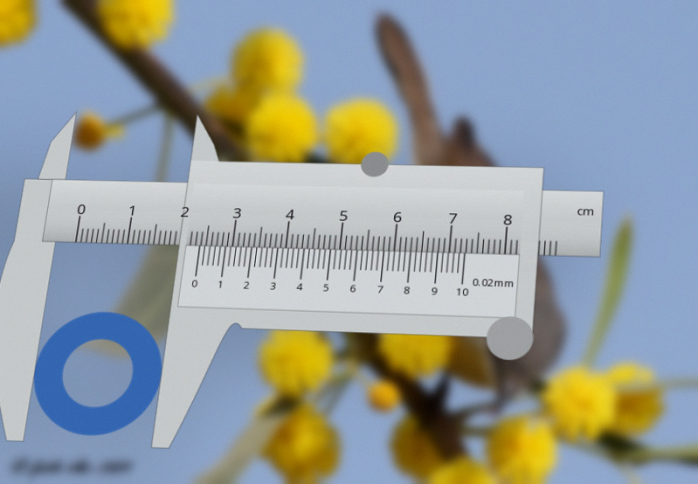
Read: value=23.8 unit=mm
